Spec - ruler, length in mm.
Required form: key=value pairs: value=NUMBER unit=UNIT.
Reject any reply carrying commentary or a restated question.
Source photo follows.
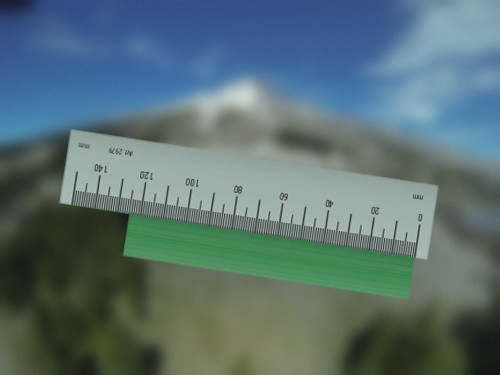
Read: value=125 unit=mm
